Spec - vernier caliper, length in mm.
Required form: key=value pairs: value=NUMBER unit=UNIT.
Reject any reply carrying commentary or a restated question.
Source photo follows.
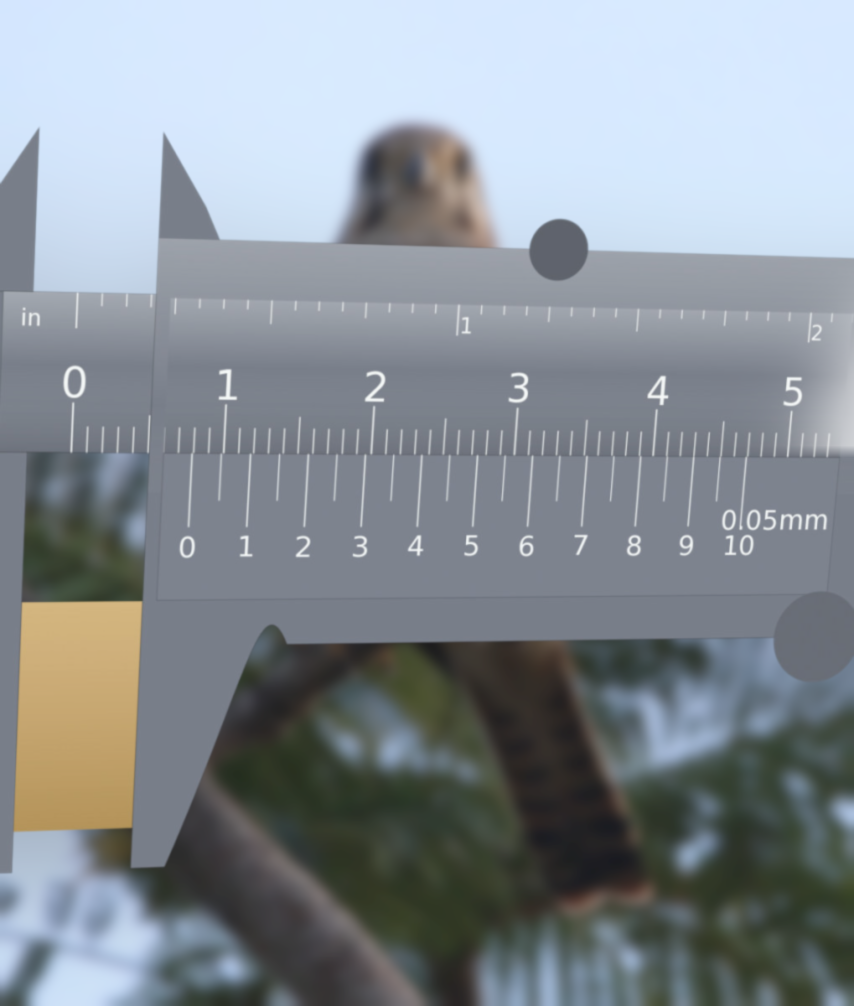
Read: value=7.9 unit=mm
